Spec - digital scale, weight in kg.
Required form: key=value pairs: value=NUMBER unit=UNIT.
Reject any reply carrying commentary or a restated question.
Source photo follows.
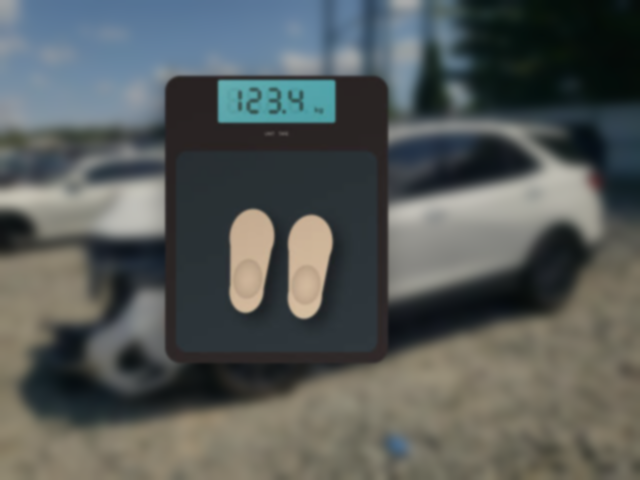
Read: value=123.4 unit=kg
